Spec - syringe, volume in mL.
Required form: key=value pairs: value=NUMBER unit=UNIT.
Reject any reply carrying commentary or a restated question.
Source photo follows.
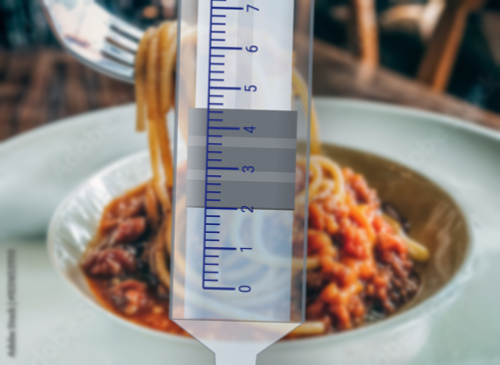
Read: value=2 unit=mL
